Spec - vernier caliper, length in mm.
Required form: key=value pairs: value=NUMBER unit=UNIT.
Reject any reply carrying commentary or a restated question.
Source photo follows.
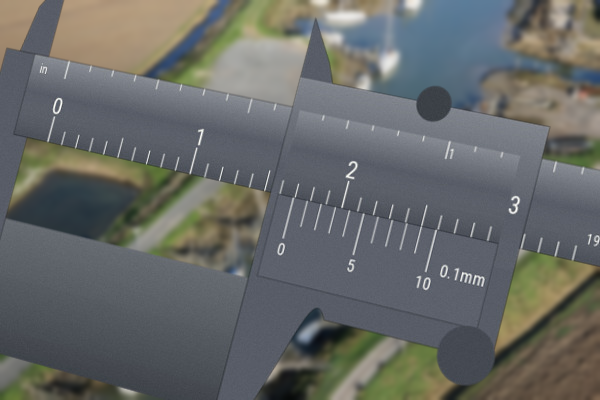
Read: value=16.9 unit=mm
